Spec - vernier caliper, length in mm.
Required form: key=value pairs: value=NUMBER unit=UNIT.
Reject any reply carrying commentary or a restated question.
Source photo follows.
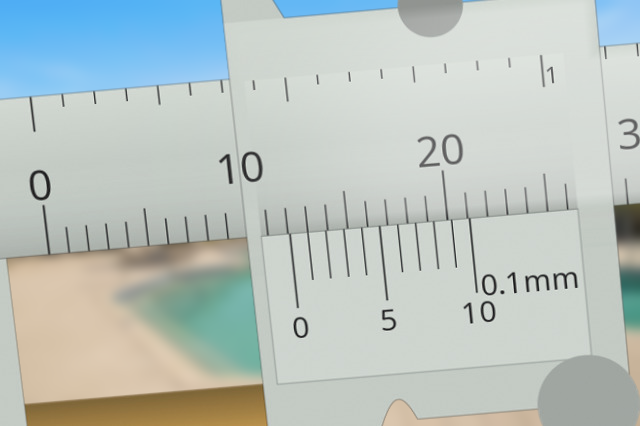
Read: value=12.1 unit=mm
